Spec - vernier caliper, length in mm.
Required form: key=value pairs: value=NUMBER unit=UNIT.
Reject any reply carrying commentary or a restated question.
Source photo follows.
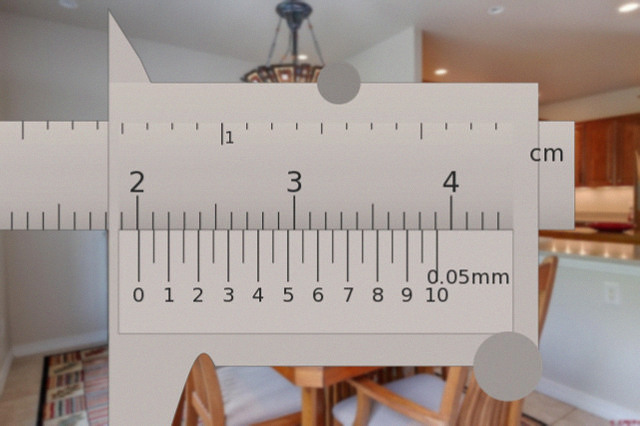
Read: value=20.1 unit=mm
